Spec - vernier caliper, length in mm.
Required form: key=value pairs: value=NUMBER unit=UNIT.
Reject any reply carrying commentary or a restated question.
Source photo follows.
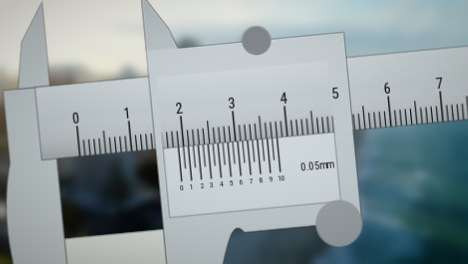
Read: value=19.0 unit=mm
